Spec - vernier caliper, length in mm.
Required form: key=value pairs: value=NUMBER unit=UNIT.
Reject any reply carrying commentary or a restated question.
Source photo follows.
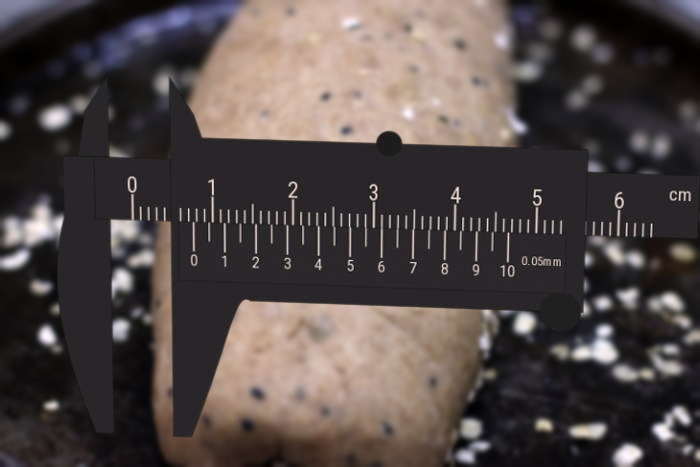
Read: value=7.6 unit=mm
